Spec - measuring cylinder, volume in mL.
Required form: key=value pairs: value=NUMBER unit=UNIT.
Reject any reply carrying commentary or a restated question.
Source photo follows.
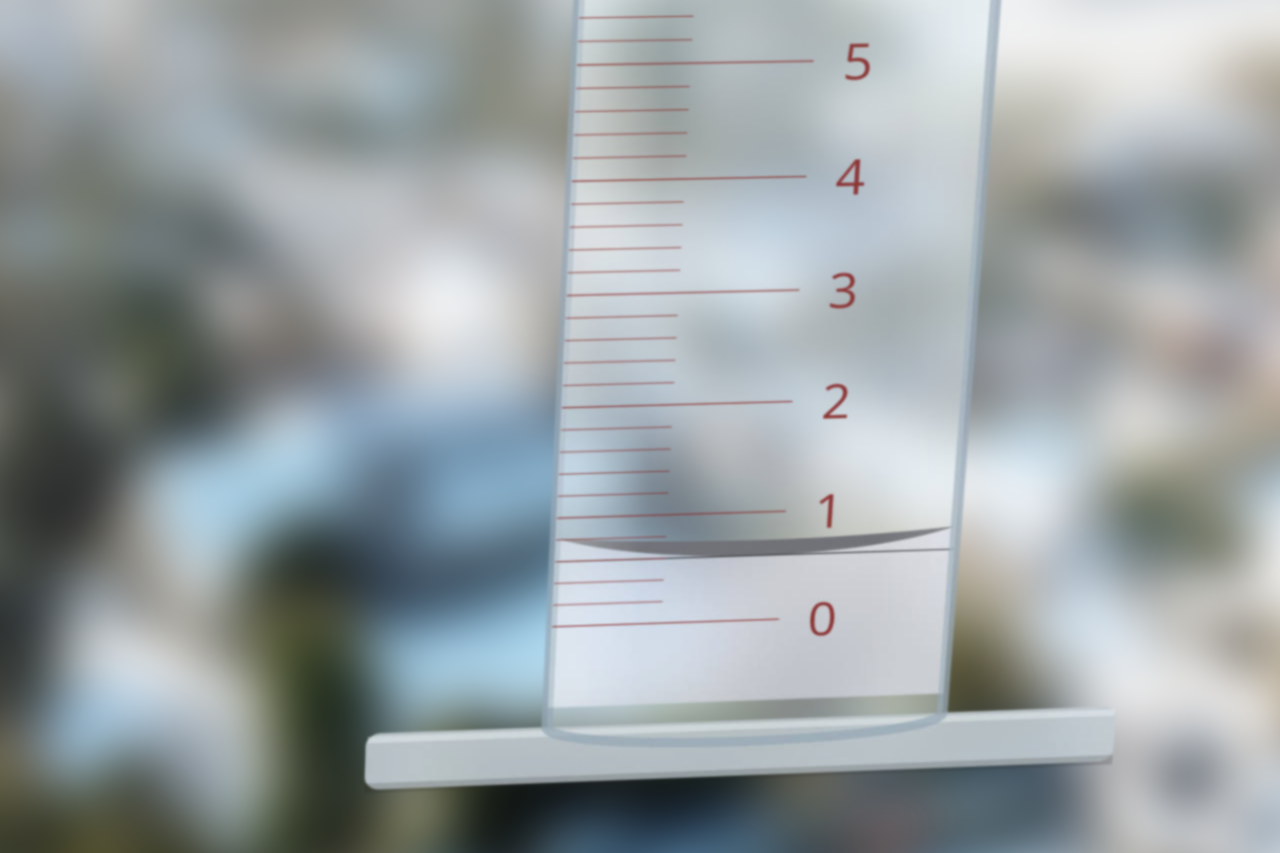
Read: value=0.6 unit=mL
